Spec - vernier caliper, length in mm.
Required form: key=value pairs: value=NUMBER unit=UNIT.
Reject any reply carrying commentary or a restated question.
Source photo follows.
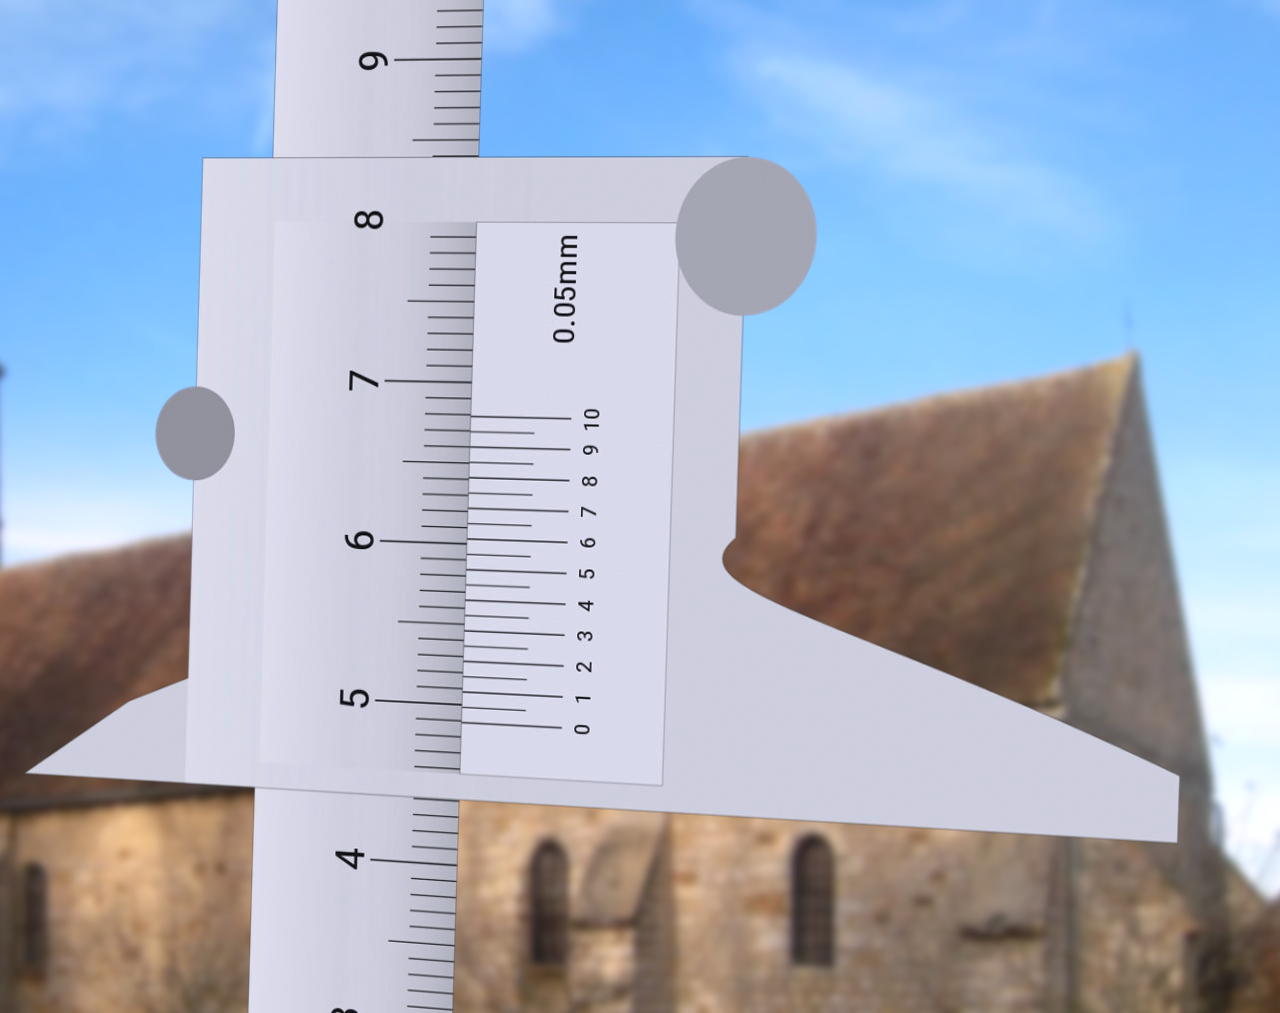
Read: value=48.9 unit=mm
